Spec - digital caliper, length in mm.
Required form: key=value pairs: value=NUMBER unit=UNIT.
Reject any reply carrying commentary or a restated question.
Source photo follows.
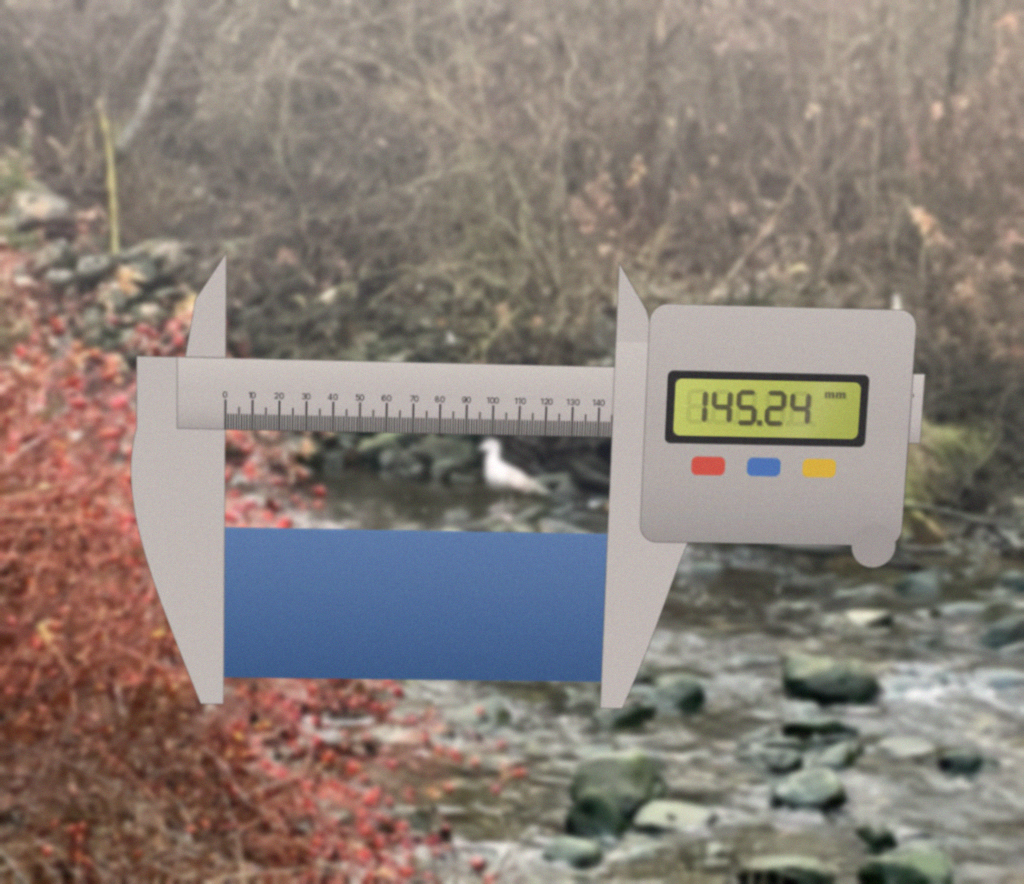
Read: value=145.24 unit=mm
